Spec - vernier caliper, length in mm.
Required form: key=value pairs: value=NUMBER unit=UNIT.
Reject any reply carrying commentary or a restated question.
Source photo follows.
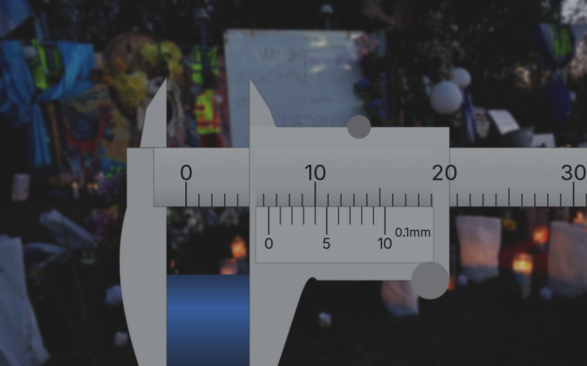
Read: value=6.4 unit=mm
